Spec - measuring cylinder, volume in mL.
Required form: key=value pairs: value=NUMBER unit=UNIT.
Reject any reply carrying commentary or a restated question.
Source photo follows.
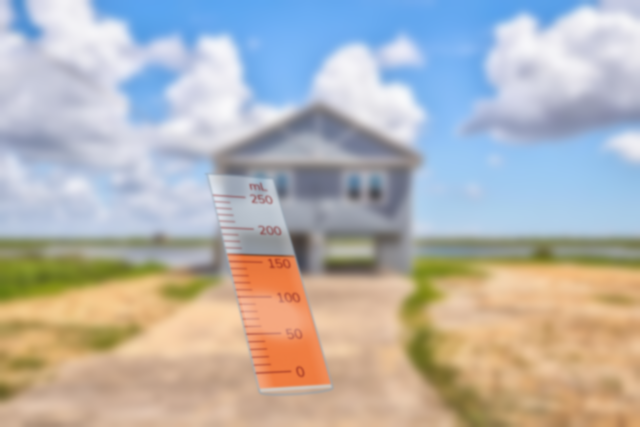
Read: value=160 unit=mL
